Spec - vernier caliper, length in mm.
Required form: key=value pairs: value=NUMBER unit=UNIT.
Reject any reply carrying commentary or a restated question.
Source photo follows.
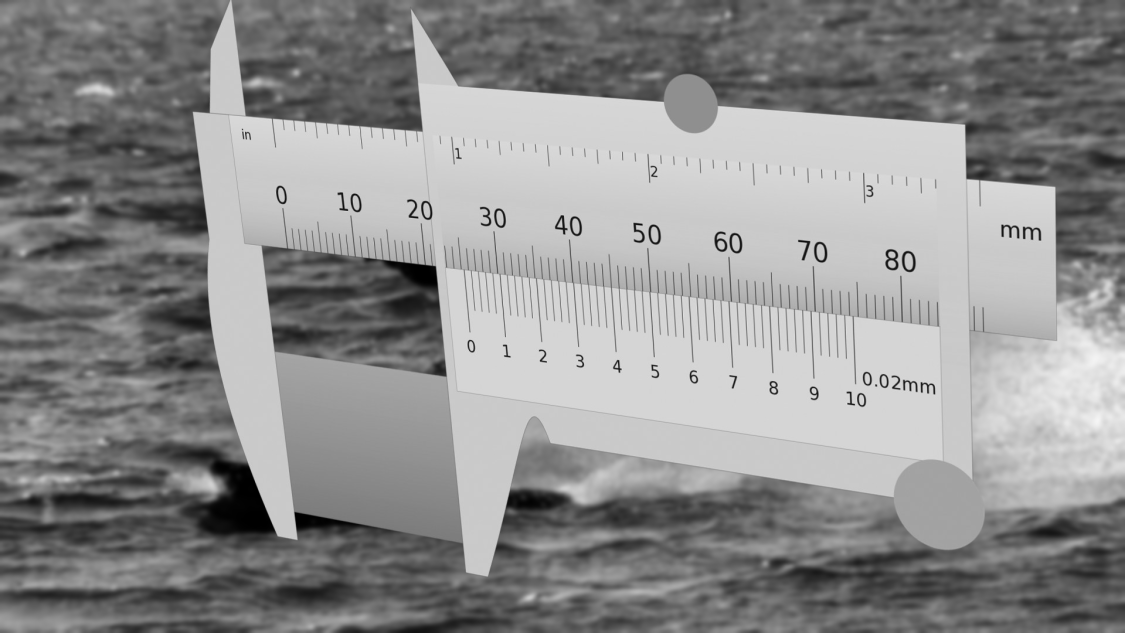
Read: value=25.4 unit=mm
